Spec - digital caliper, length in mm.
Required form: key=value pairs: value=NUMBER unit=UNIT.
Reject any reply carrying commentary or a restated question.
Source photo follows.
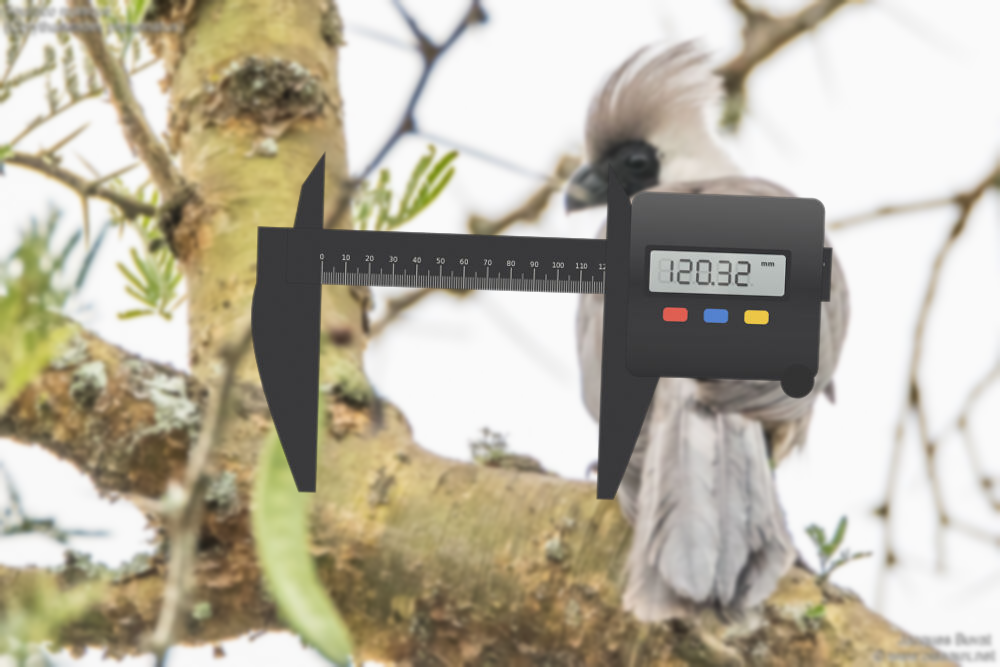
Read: value=120.32 unit=mm
